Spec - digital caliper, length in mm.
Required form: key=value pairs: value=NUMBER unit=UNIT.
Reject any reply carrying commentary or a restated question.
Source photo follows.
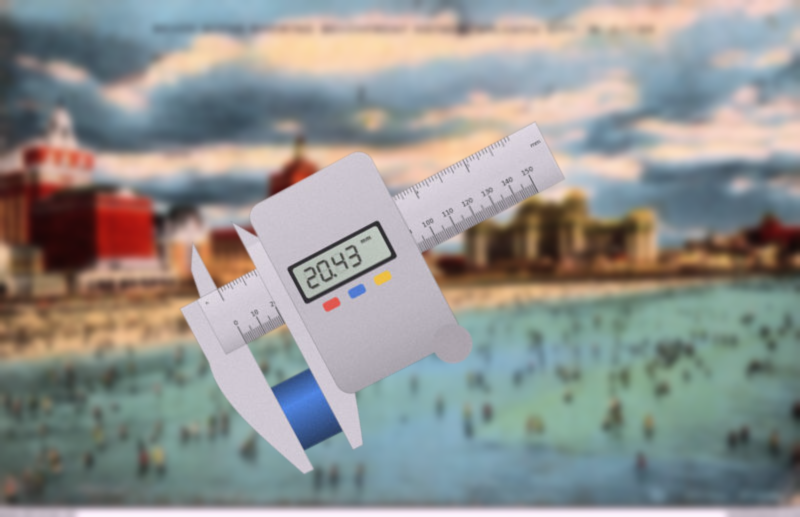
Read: value=20.43 unit=mm
